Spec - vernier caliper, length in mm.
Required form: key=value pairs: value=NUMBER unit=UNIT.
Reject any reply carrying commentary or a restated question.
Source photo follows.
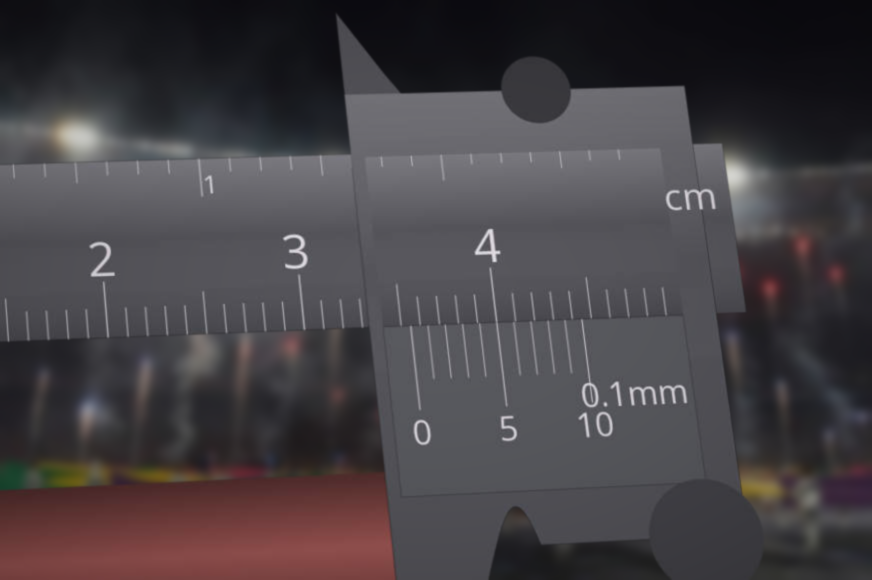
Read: value=35.5 unit=mm
